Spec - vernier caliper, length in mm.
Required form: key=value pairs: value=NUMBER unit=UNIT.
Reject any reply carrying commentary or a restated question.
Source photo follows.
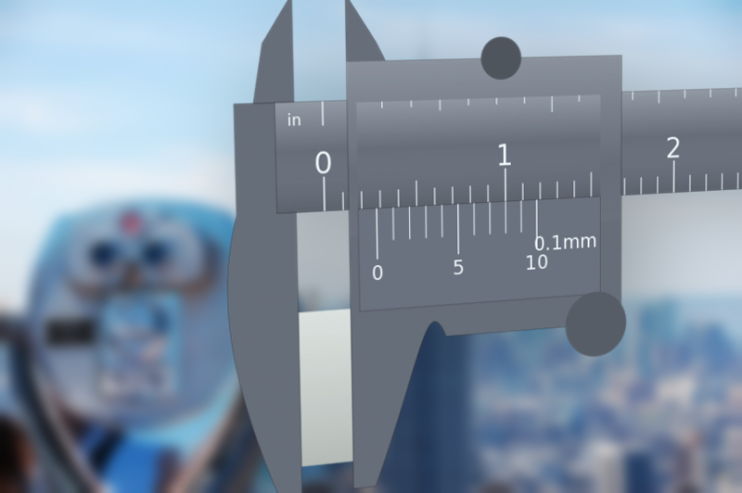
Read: value=2.8 unit=mm
